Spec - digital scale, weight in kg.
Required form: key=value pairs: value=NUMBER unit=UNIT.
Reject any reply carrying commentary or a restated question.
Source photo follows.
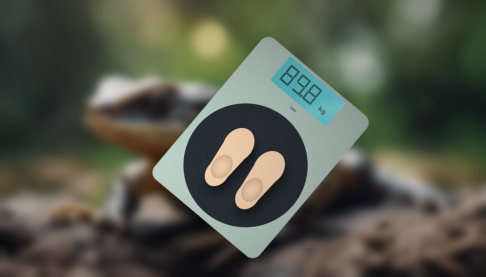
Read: value=89.8 unit=kg
